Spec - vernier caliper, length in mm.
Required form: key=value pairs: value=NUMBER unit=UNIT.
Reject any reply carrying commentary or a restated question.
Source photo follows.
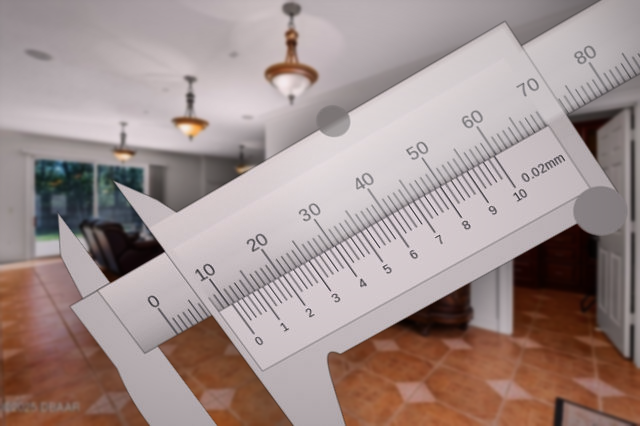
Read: value=10.6 unit=mm
